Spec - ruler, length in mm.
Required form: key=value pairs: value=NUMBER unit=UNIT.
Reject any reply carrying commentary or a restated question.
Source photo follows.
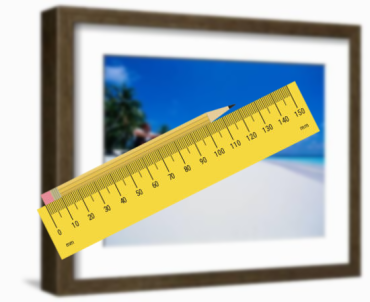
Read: value=120 unit=mm
